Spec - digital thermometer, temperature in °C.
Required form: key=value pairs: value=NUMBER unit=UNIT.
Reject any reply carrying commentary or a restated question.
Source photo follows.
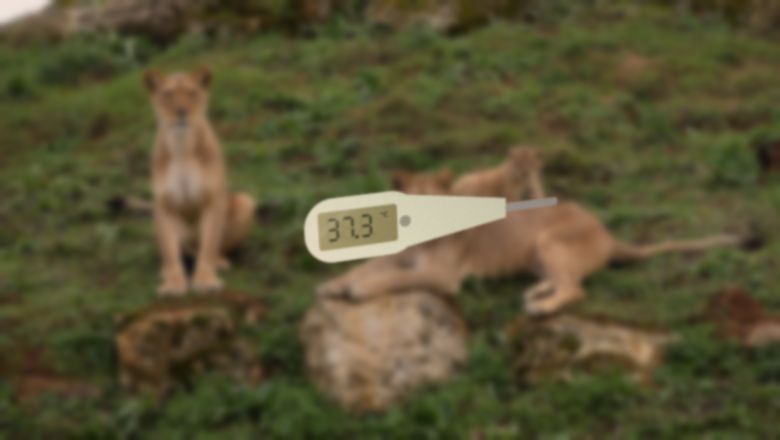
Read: value=37.3 unit=°C
